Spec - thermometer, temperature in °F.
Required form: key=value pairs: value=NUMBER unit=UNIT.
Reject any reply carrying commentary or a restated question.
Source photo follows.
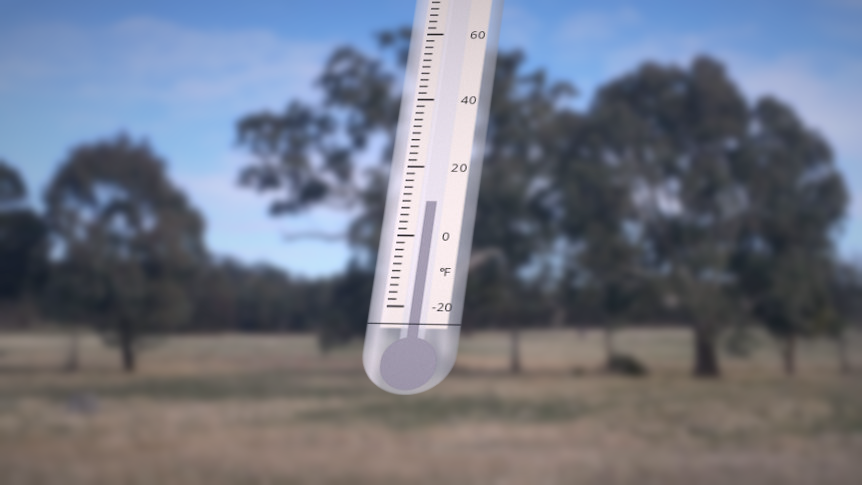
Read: value=10 unit=°F
